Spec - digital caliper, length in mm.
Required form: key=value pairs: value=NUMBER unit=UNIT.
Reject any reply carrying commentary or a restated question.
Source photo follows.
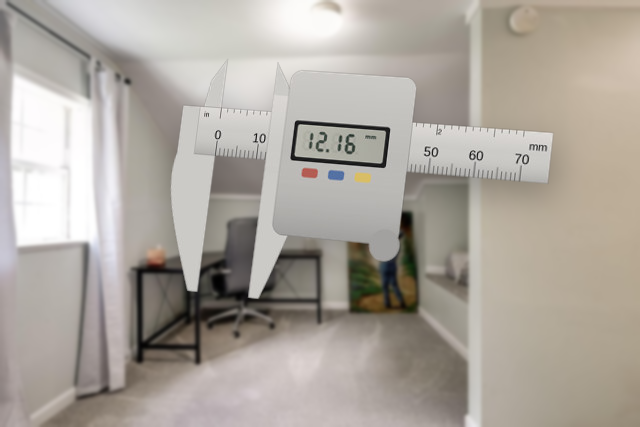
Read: value=12.16 unit=mm
